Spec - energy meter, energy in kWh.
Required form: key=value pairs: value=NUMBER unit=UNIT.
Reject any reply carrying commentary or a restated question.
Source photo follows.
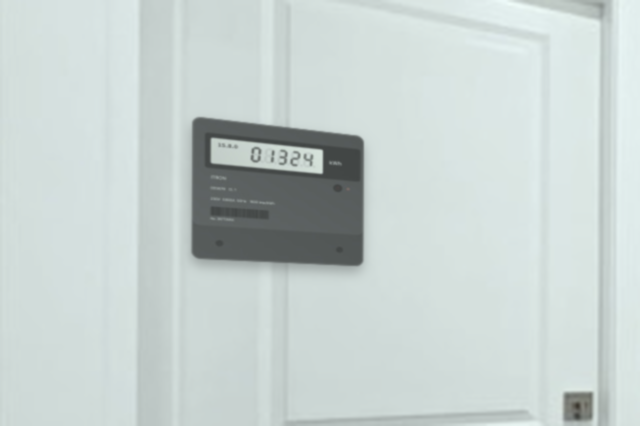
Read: value=1324 unit=kWh
